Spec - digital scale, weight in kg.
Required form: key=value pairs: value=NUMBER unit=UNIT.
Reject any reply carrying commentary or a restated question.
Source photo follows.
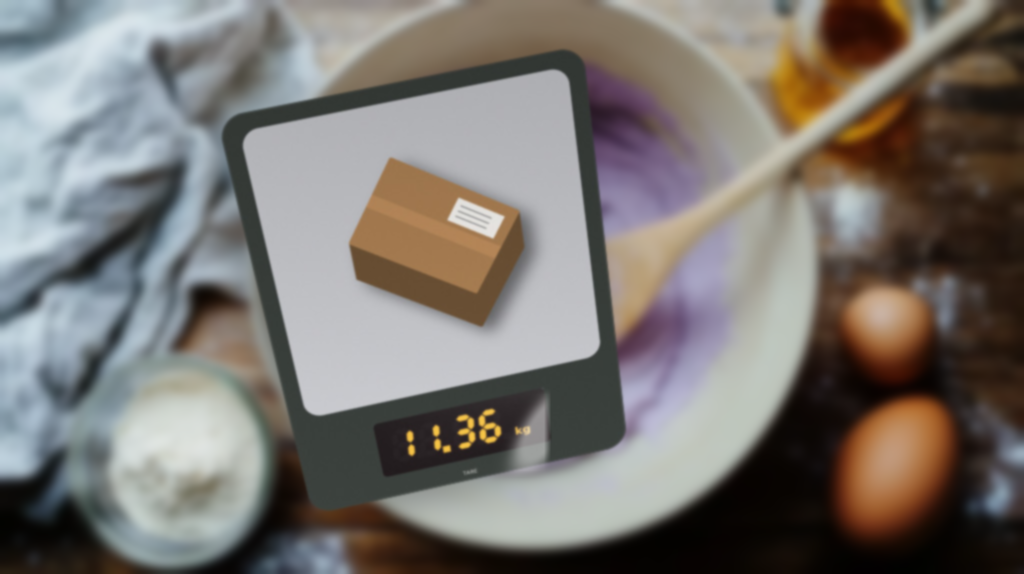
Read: value=11.36 unit=kg
